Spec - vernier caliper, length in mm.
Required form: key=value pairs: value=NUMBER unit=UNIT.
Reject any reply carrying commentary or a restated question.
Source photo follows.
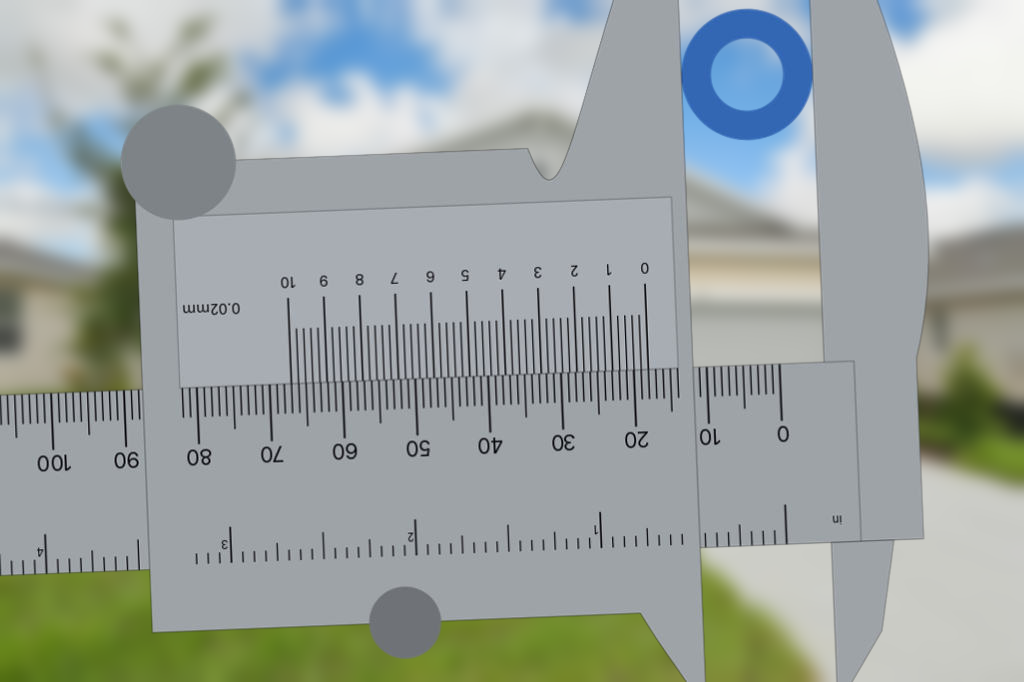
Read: value=18.0 unit=mm
